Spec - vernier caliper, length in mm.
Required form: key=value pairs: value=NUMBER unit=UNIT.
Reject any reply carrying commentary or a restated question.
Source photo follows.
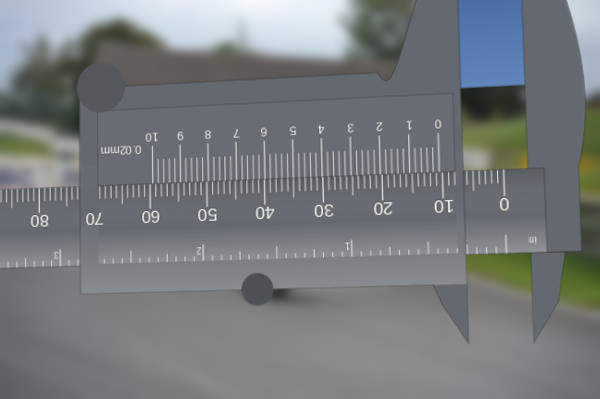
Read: value=10.5 unit=mm
